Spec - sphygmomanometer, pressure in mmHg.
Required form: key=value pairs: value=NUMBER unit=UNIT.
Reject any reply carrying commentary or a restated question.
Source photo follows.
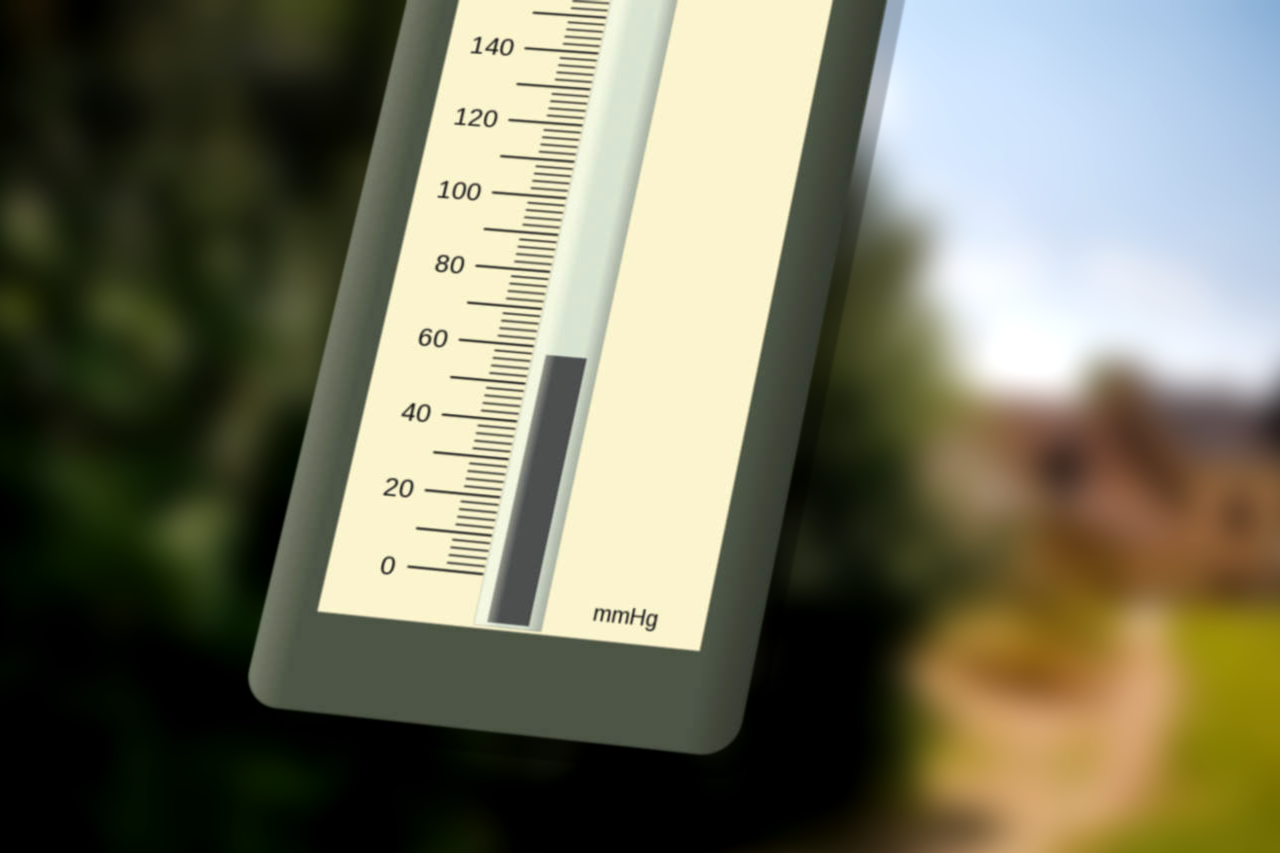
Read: value=58 unit=mmHg
